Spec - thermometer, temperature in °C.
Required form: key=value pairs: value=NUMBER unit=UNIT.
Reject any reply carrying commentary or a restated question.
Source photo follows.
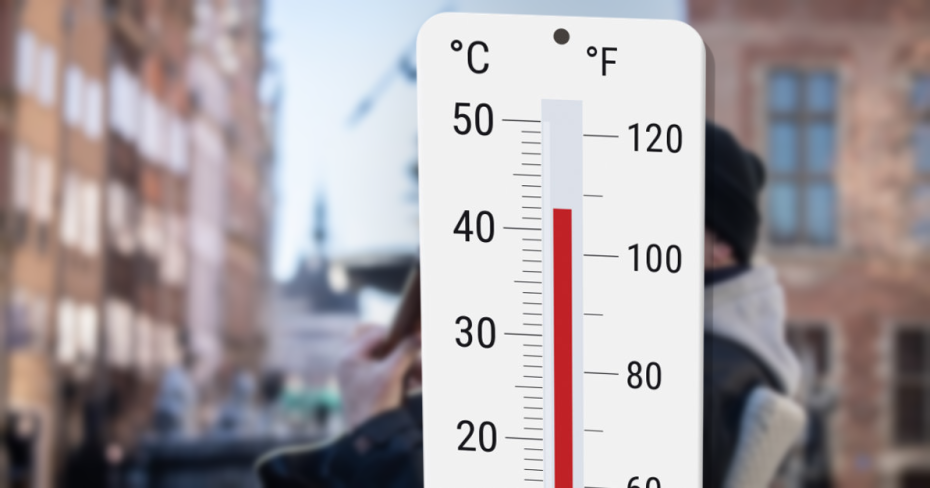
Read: value=42 unit=°C
